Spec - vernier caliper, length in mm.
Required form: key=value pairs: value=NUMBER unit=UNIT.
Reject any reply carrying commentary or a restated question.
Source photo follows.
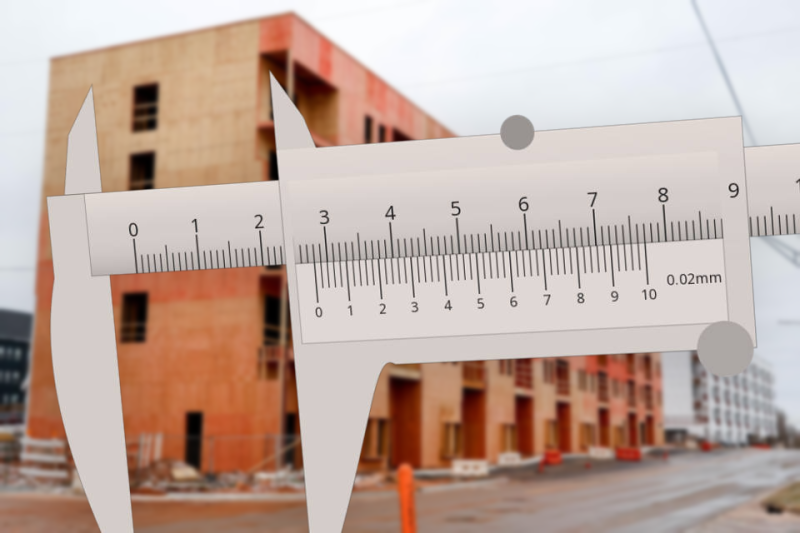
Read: value=28.0 unit=mm
